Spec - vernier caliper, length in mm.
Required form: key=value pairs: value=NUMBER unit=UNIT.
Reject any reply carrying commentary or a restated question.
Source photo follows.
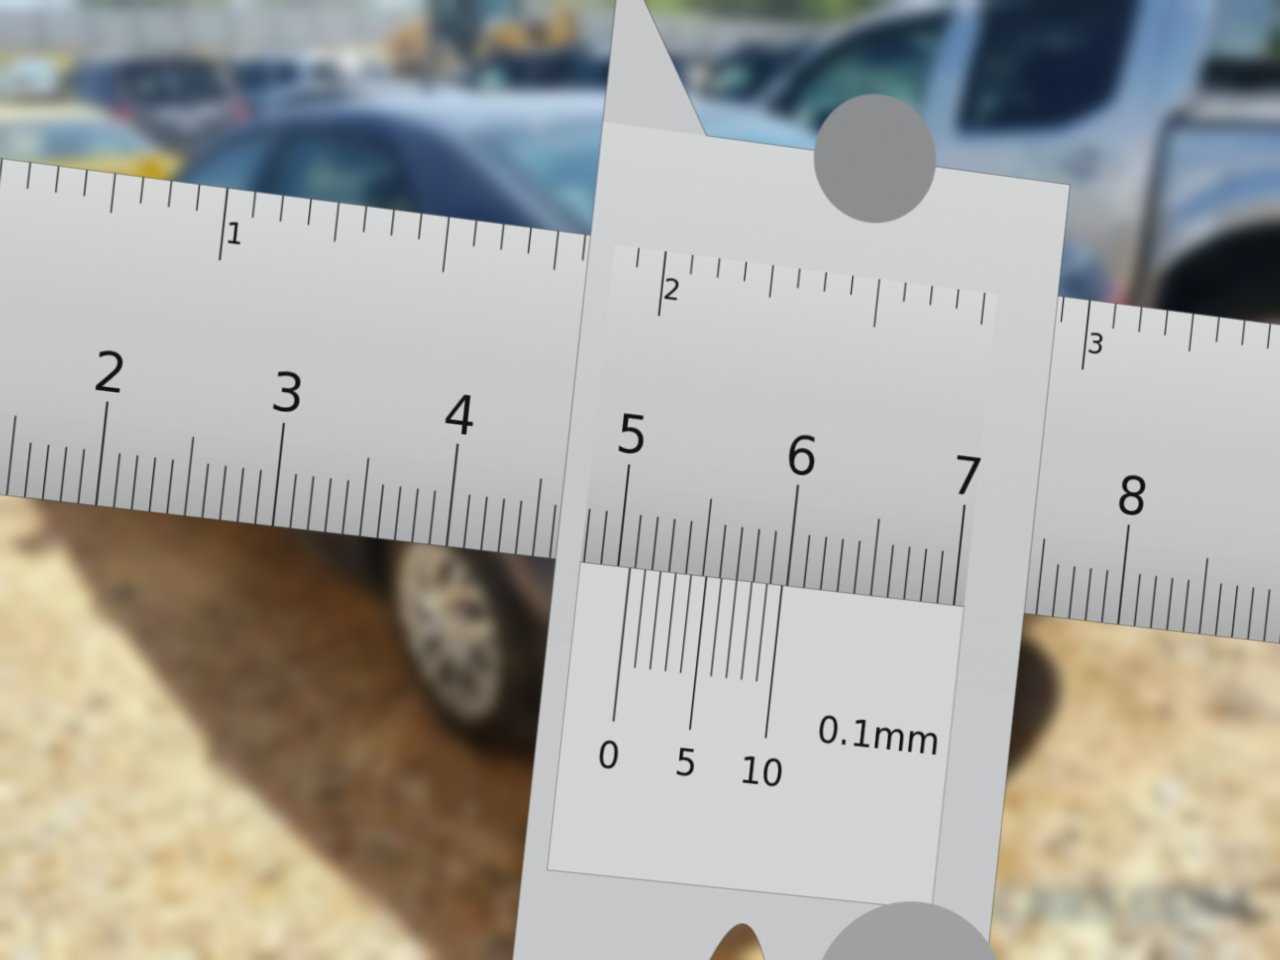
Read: value=50.7 unit=mm
